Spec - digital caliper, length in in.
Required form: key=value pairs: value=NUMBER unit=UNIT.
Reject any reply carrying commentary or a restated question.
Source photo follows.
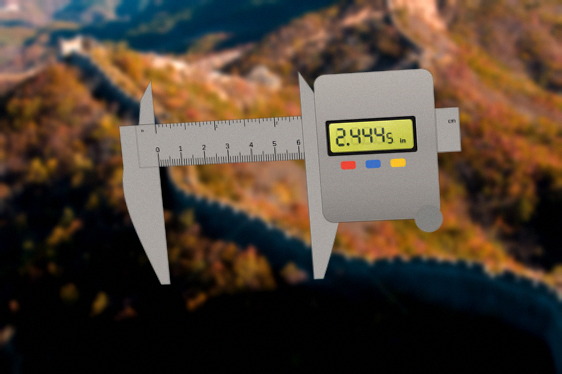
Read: value=2.4445 unit=in
